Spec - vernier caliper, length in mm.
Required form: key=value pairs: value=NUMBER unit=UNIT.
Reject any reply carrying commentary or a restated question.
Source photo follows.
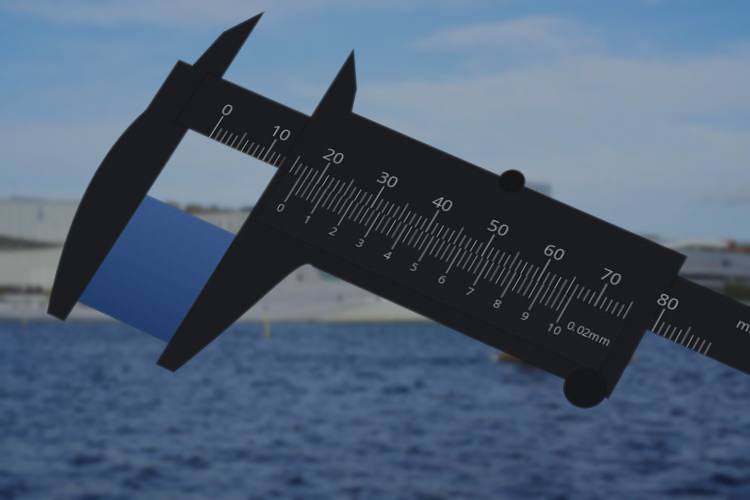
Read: value=17.0 unit=mm
